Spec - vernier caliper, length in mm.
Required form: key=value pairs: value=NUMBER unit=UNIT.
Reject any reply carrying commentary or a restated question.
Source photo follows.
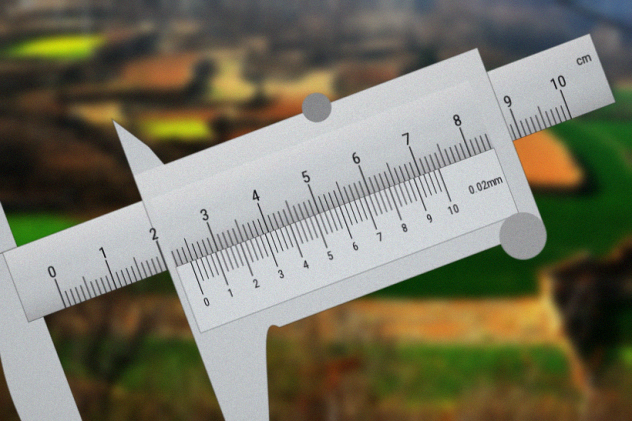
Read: value=24.6 unit=mm
